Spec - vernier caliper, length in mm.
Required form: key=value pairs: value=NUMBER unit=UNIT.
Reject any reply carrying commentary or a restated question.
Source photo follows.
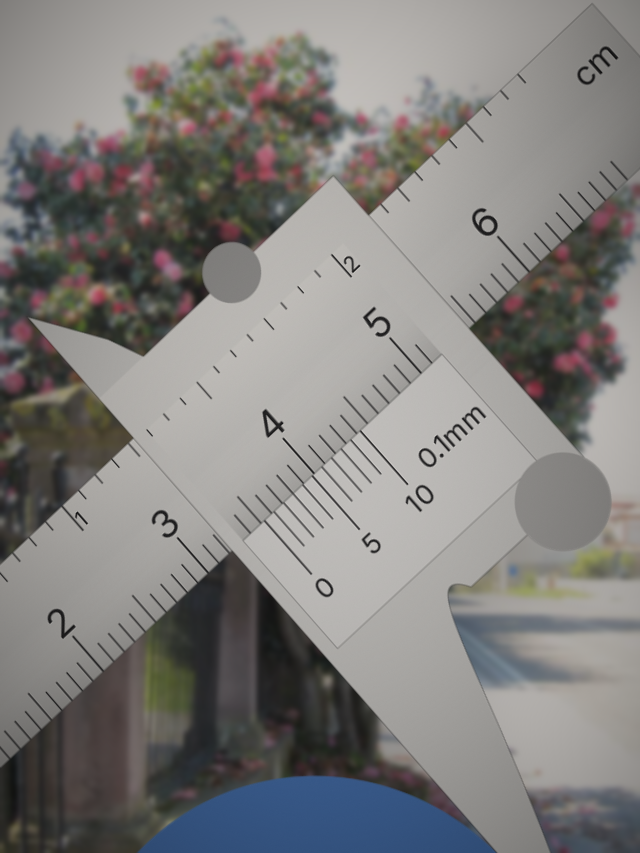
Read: value=35.3 unit=mm
